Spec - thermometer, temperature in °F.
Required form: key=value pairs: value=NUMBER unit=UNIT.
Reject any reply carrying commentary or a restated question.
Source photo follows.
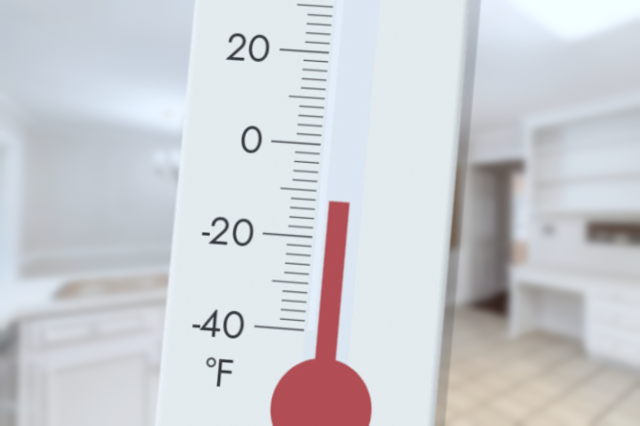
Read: value=-12 unit=°F
